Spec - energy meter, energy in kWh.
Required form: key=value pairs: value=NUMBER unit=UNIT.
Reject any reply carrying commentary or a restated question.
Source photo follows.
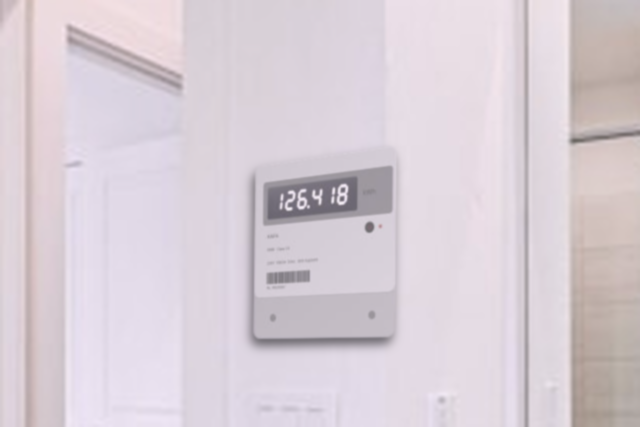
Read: value=126.418 unit=kWh
